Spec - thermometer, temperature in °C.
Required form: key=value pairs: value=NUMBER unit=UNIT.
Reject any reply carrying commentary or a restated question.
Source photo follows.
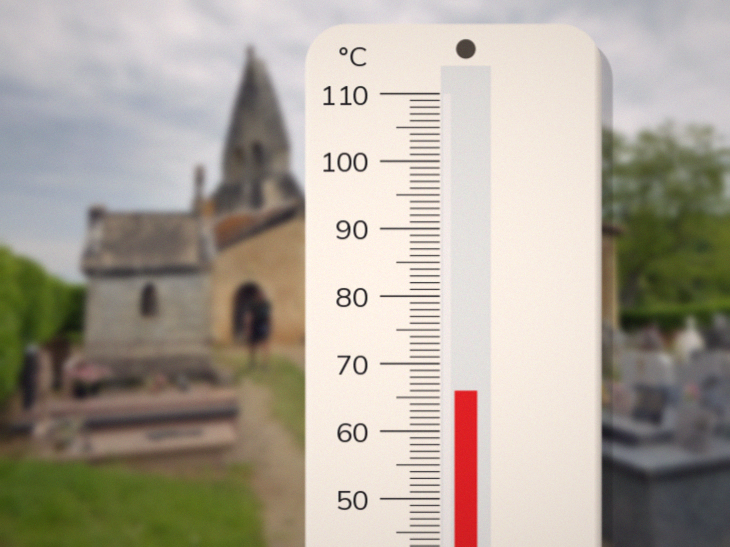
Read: value=66 unit=°C
